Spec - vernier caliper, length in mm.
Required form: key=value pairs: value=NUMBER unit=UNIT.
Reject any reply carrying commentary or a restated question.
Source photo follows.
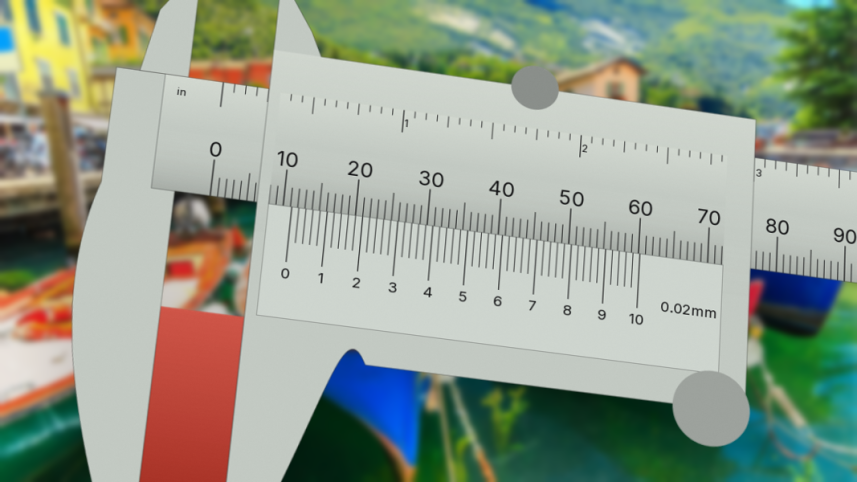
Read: value=11.2 unit=mm
